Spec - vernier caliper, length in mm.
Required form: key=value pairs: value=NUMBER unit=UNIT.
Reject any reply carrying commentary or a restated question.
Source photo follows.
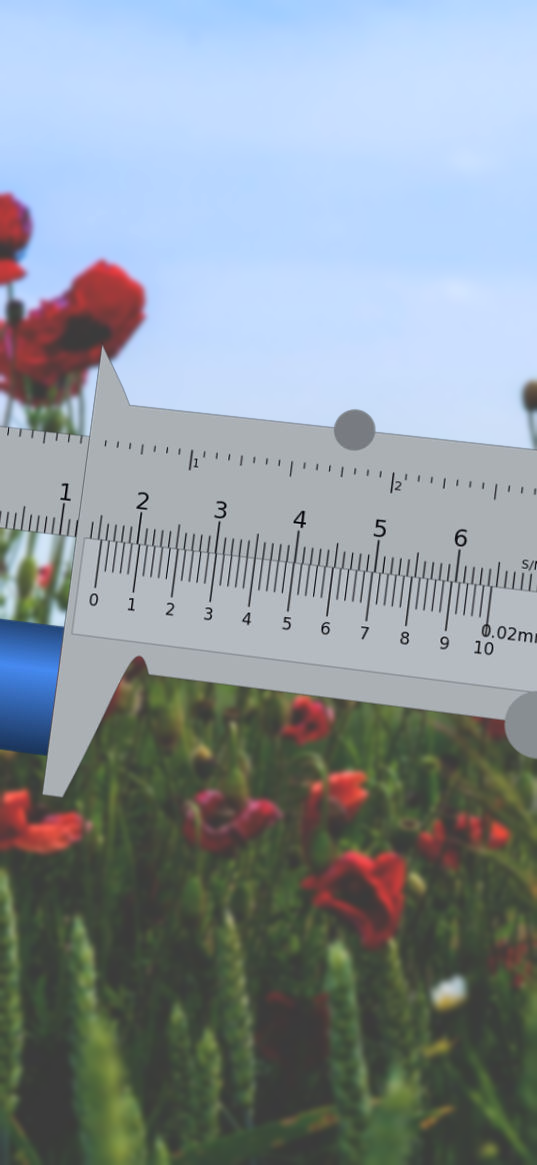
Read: value=15.4 unit=mm
